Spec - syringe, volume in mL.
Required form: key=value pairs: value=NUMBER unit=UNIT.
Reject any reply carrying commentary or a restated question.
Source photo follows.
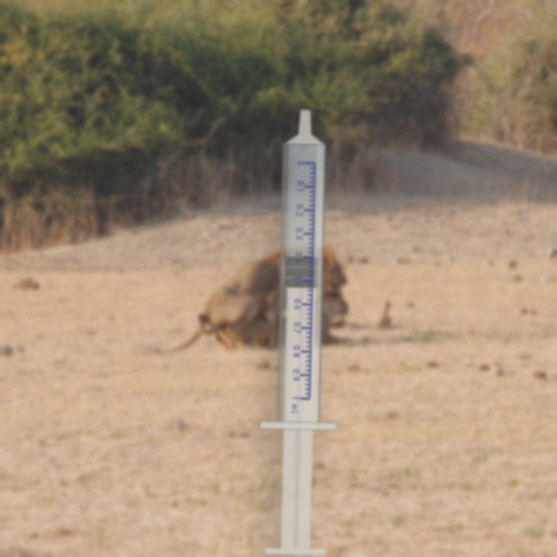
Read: value=0.4 unit=mL
